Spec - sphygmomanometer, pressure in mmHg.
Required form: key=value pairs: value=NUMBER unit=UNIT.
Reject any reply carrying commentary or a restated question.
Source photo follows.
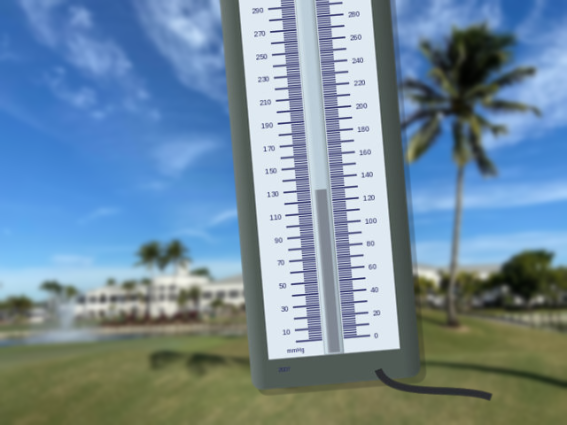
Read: value=130 unit=mmHg
